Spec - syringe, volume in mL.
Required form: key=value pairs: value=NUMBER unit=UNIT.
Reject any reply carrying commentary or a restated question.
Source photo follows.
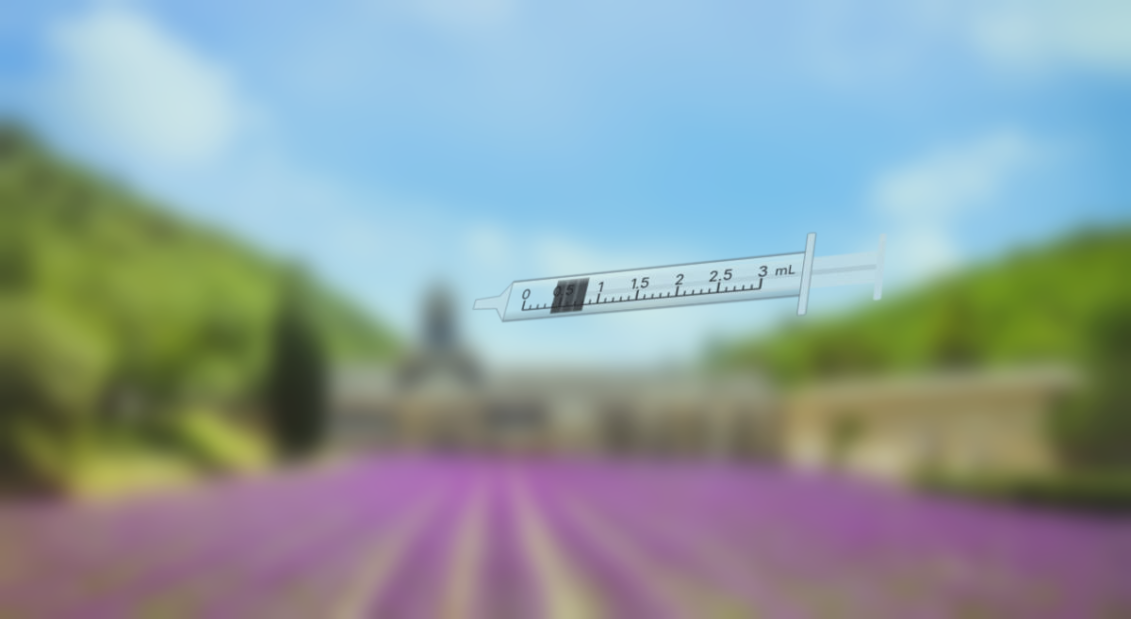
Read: value=0.4 unit=mL
